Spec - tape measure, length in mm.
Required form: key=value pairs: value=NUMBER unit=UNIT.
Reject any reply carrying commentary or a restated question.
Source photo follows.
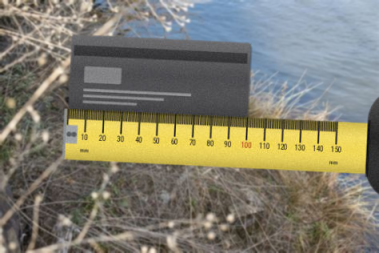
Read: value=100 unit=mm
